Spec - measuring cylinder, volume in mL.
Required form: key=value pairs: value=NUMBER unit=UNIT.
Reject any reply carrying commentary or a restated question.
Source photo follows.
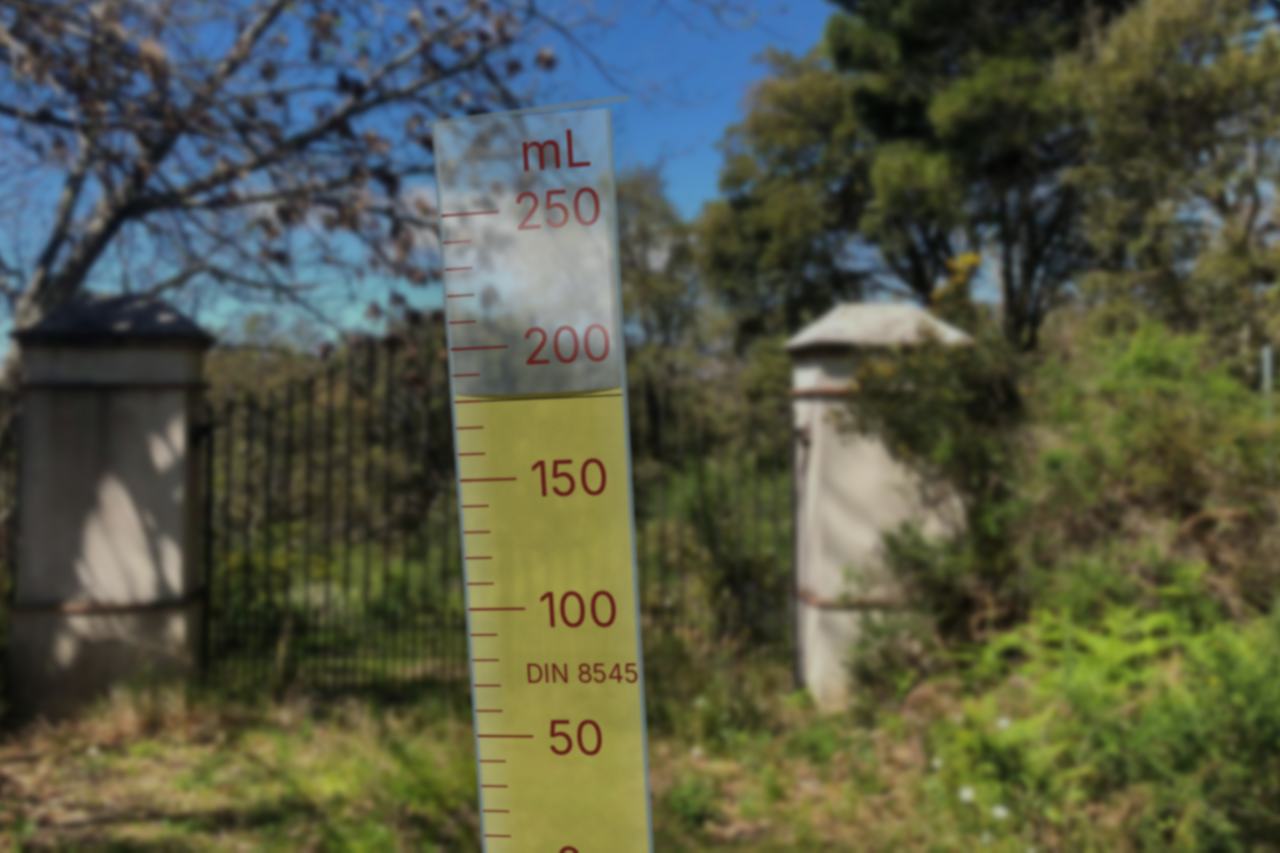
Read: value=180 unit=mL
